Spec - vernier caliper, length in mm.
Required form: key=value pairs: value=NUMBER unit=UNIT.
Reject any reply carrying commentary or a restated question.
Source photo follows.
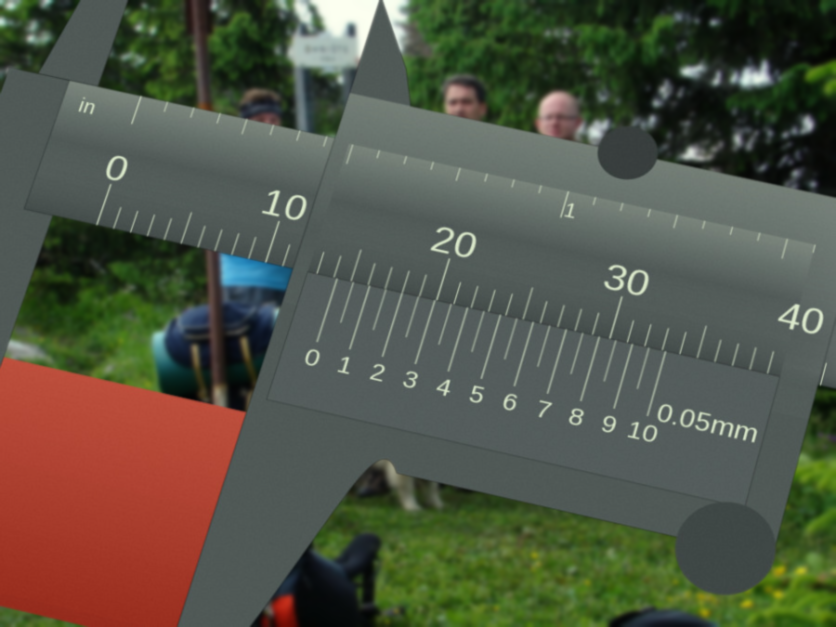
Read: value=14.2 unit=mm
